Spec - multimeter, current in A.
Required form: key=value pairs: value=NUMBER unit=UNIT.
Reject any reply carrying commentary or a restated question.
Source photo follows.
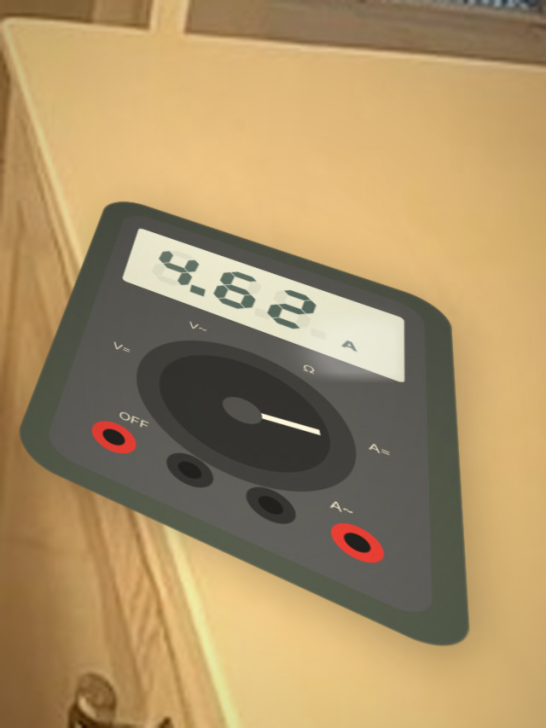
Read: value=4.62 unit=A
